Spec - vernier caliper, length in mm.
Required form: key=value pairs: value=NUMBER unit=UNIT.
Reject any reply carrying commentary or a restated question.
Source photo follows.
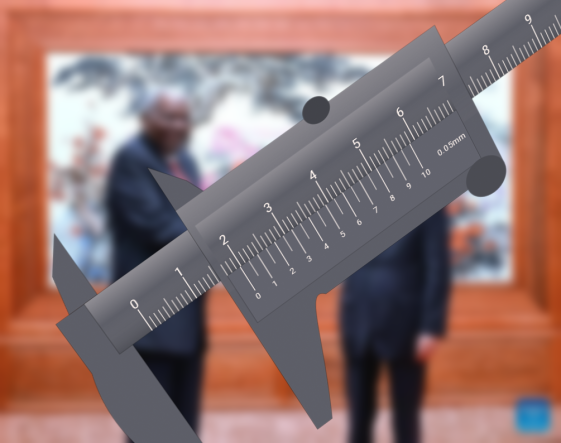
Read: value=19.8 unit=mm
